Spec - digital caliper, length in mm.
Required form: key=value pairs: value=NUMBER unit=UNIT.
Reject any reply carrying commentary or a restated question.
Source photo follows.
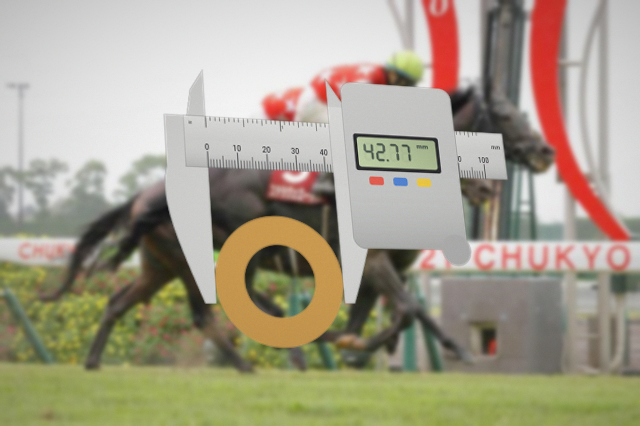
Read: value=42.77 unit=mm
